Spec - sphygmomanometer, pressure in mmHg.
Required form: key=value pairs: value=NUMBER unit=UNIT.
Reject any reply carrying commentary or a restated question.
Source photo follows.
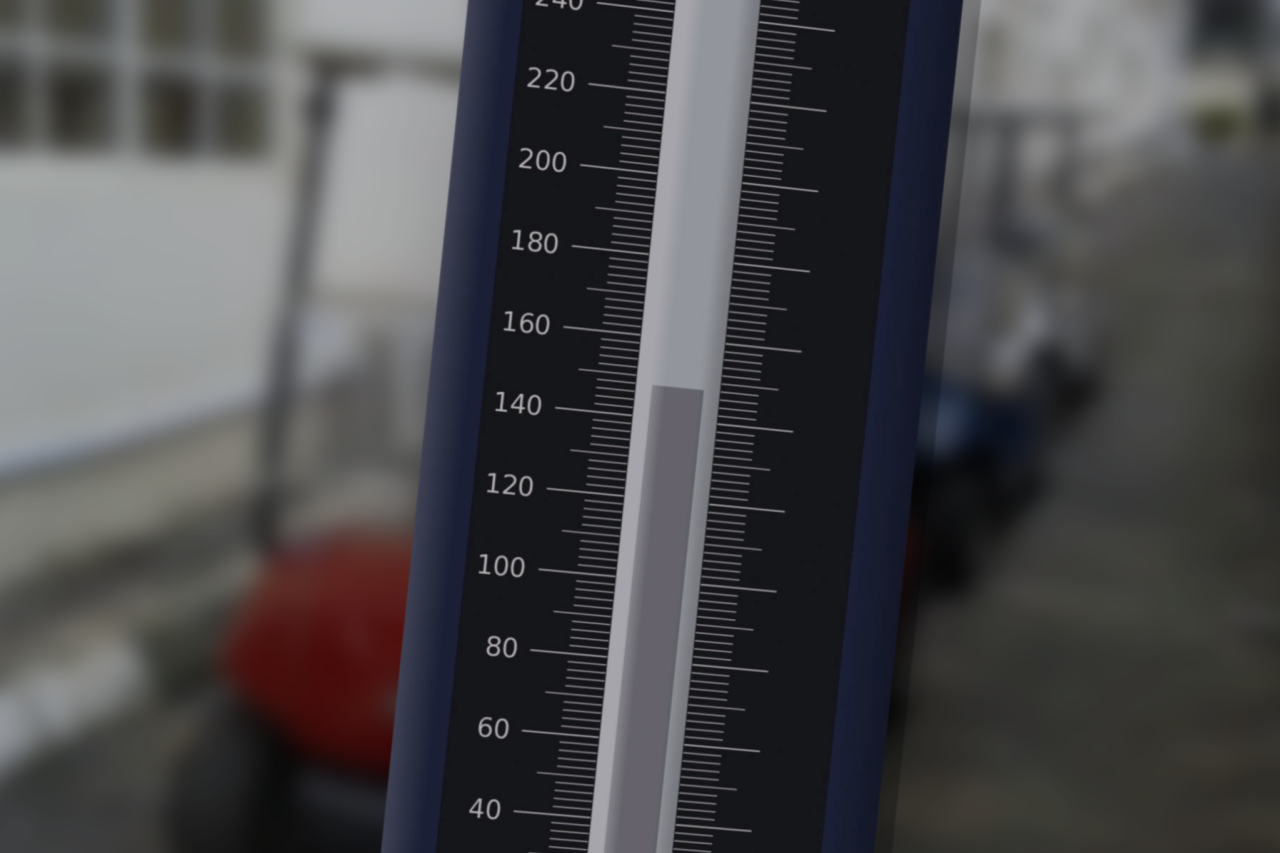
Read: value=148 unit=mmHg
